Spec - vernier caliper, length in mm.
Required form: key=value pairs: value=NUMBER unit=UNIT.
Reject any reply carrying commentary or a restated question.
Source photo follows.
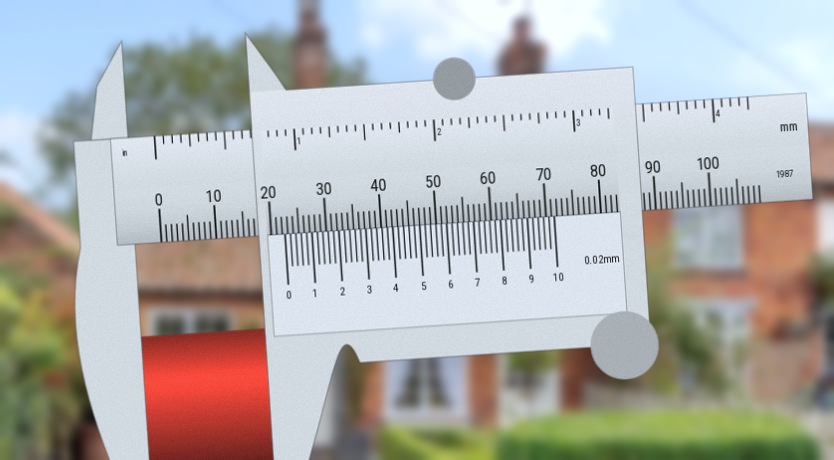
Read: value=22.5 unit=mm
